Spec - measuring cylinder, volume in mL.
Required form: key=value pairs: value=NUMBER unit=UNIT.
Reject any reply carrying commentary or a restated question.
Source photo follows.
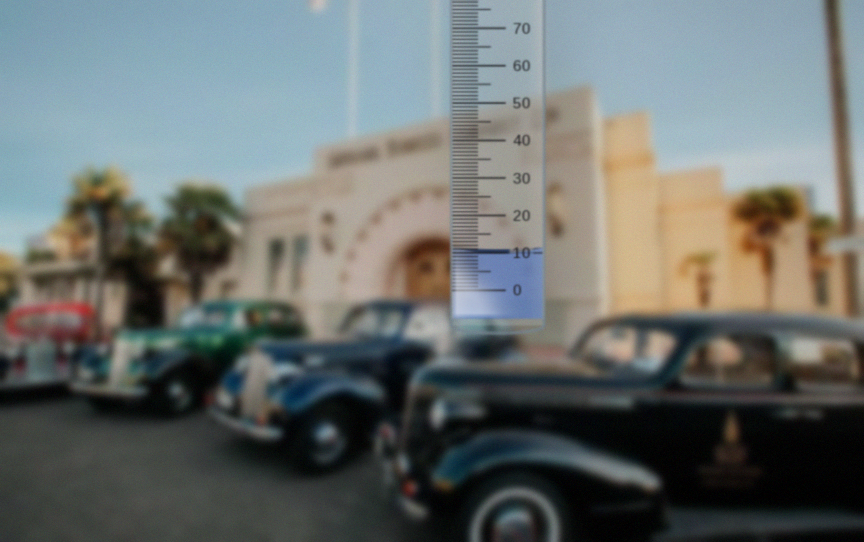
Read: value=10 unit=mL
